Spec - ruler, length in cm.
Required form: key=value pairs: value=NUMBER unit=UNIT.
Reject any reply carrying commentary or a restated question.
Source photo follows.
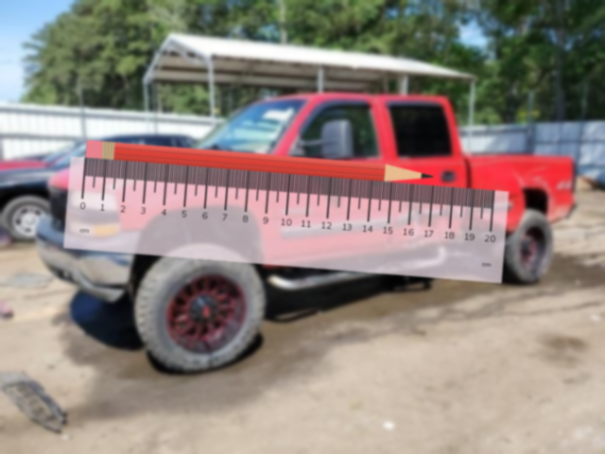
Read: value=17 unit=cm
